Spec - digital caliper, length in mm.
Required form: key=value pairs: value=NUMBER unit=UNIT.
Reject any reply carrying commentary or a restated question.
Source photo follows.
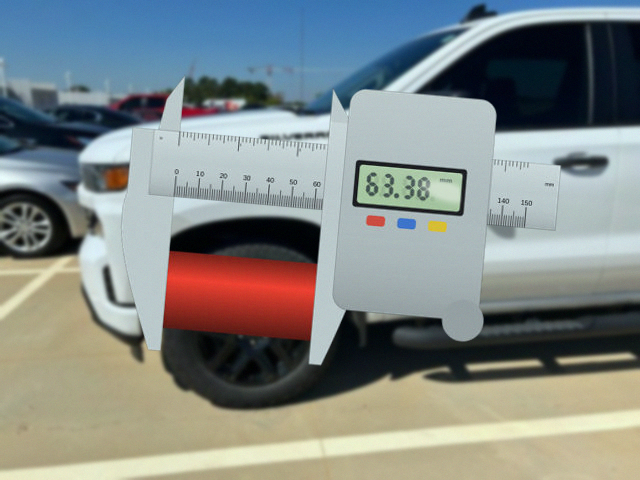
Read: value=63.38 unit=mm
